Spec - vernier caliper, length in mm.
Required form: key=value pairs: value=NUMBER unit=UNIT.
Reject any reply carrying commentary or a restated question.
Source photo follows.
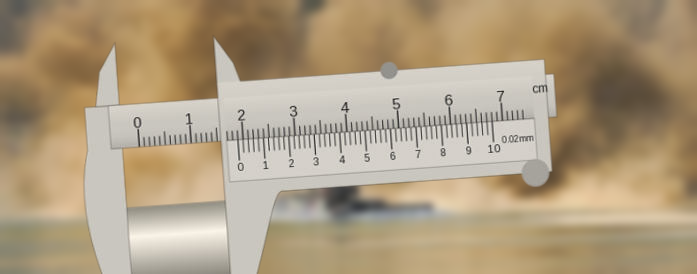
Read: value=19.0 unit=mm
